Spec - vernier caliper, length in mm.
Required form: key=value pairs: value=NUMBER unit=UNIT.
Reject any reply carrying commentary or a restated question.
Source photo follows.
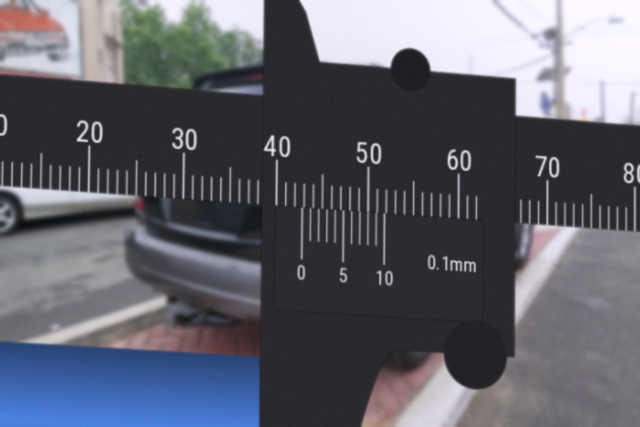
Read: value=42.8 unit=mm
